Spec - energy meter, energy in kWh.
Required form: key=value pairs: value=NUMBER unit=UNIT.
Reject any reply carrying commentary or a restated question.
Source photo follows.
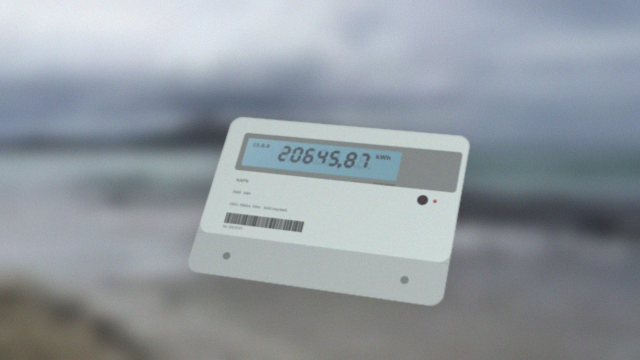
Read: value=20645.87 unit=kWh
